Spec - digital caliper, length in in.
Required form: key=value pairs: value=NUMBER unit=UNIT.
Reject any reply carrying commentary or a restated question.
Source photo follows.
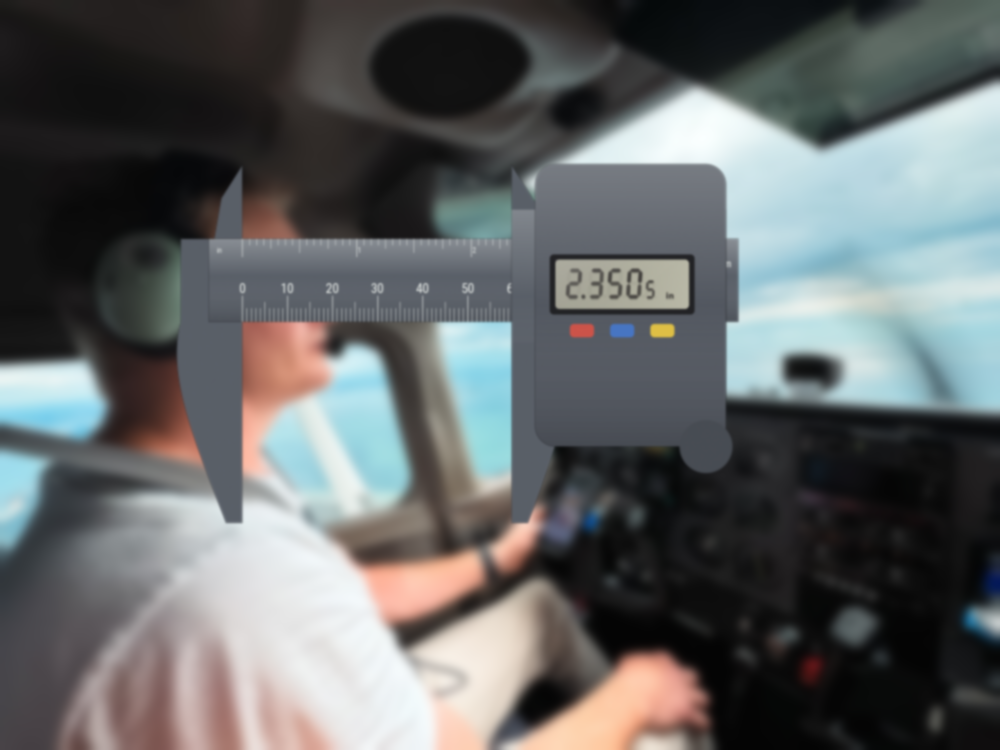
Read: value=2.3505 unit=in
